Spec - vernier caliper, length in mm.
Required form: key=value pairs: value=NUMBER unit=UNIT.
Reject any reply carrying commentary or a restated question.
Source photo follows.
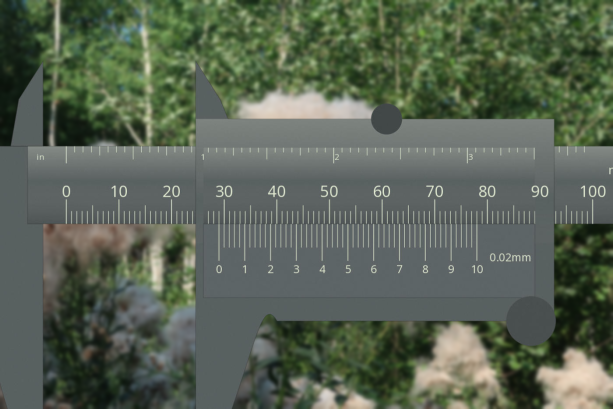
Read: value=29.0 unit=mm
